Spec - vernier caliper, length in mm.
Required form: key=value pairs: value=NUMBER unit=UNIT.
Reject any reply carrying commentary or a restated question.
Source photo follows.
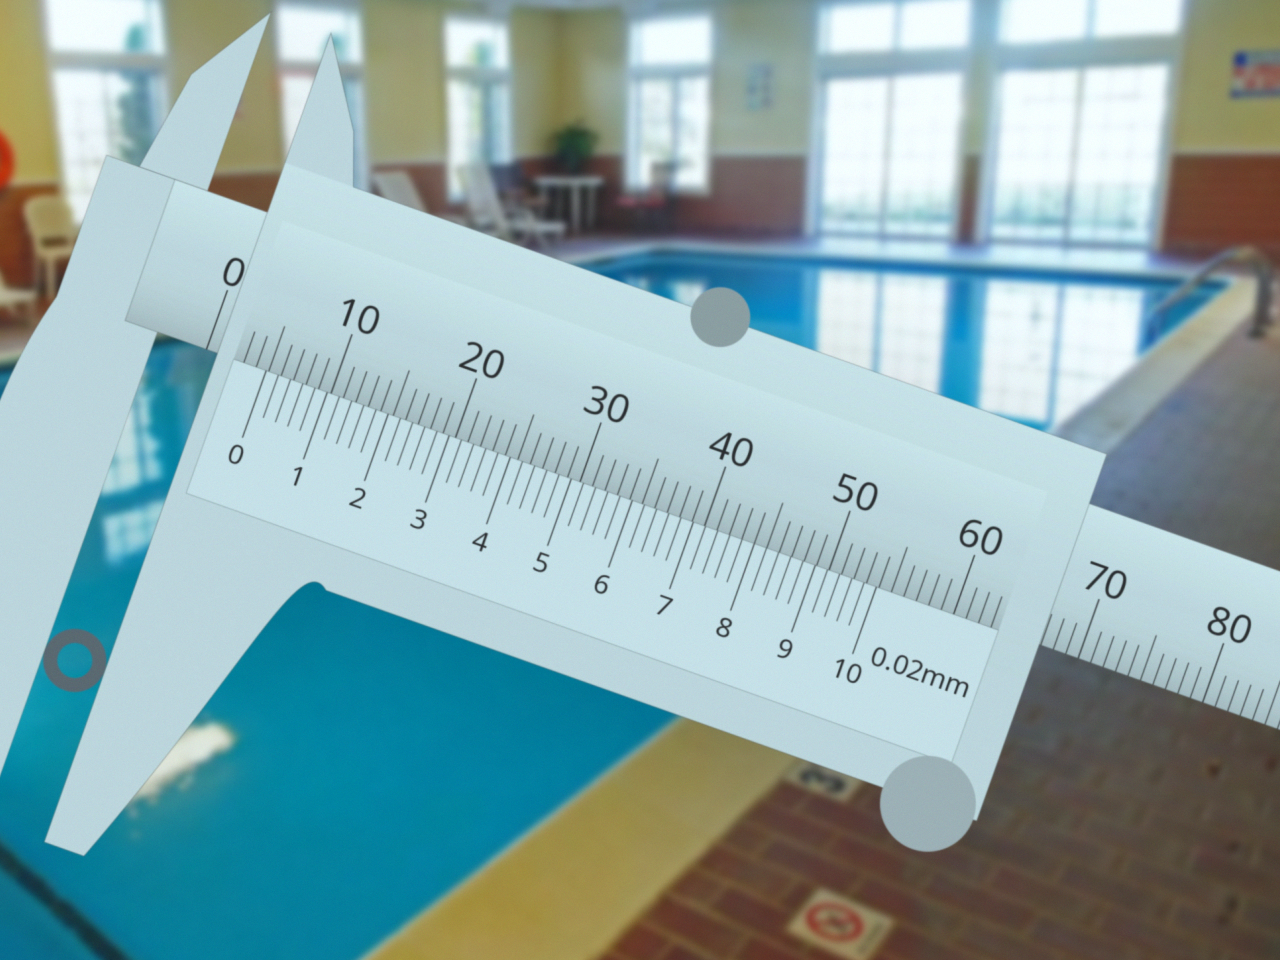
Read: value=4.8 unit=mm
